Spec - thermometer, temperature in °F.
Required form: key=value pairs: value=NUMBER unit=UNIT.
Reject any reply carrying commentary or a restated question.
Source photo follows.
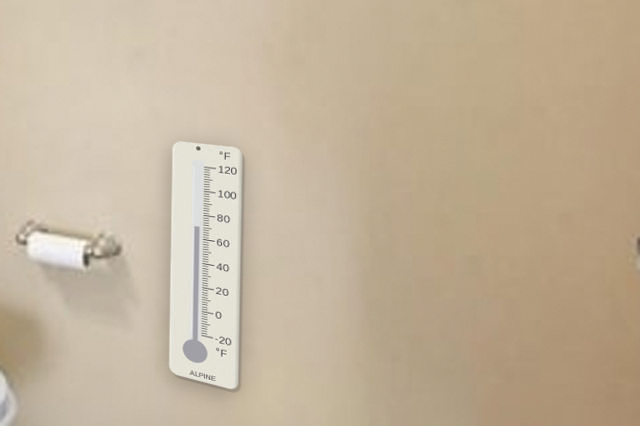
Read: value=70 unit=°F
